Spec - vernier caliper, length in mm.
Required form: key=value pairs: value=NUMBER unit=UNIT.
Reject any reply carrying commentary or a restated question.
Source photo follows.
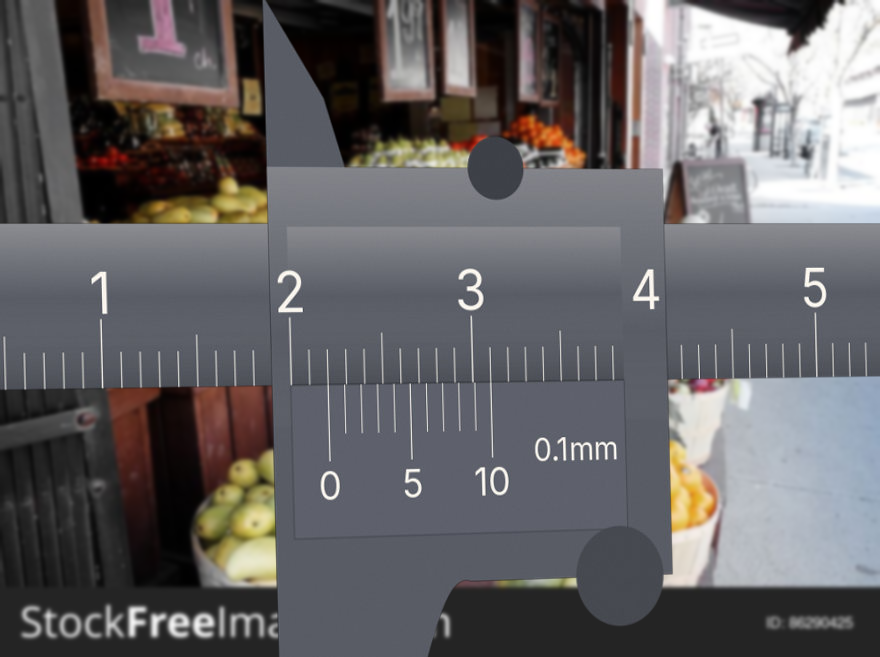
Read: value=22.0 unit=mm
